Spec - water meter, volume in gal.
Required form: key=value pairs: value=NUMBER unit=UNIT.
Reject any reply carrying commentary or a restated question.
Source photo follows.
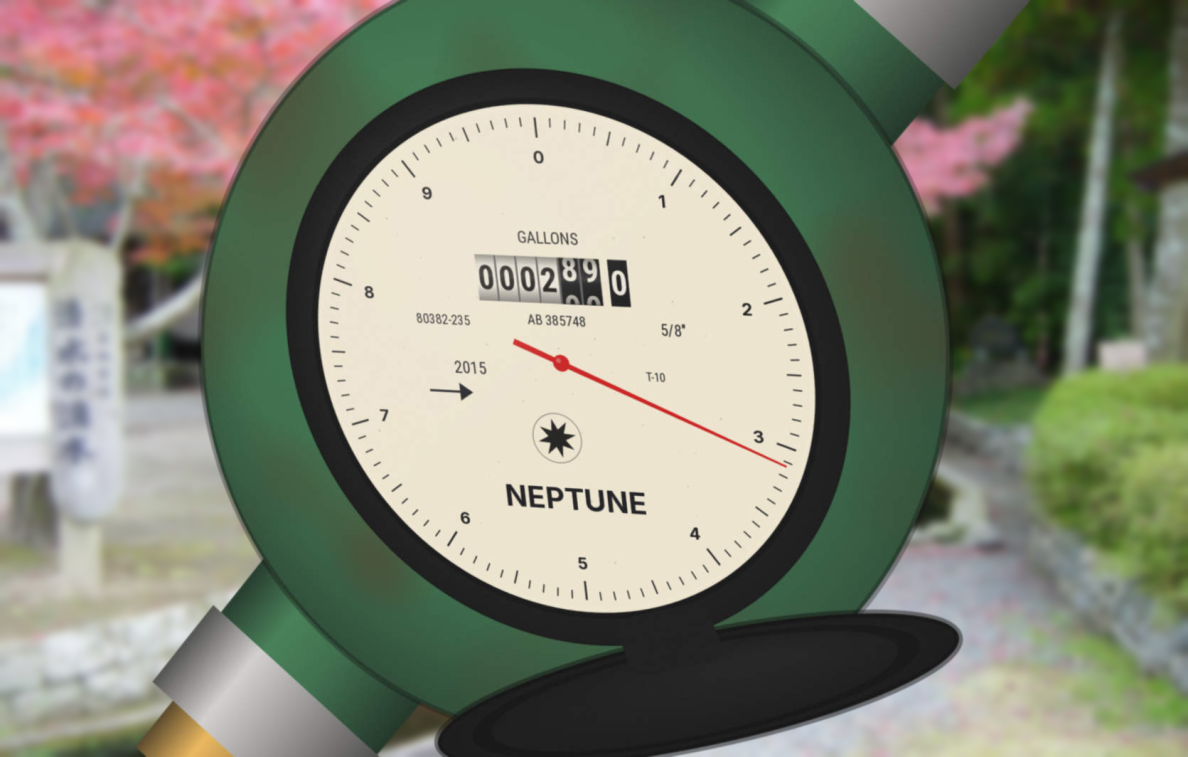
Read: value=2893.1 unit=gal
